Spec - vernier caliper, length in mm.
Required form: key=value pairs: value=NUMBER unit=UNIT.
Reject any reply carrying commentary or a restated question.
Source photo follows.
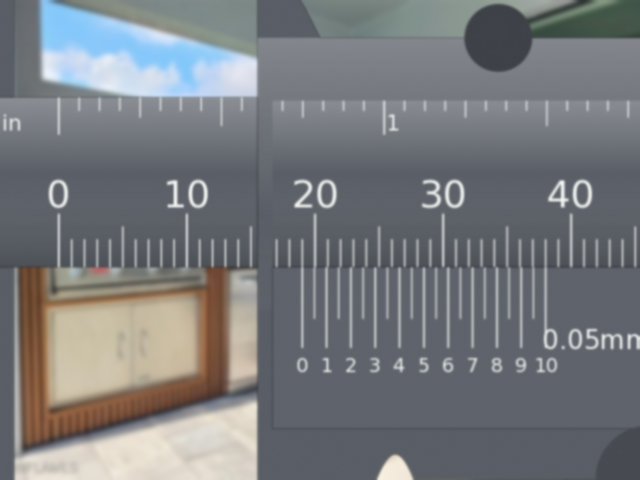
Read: value=19.0 unit=mm
